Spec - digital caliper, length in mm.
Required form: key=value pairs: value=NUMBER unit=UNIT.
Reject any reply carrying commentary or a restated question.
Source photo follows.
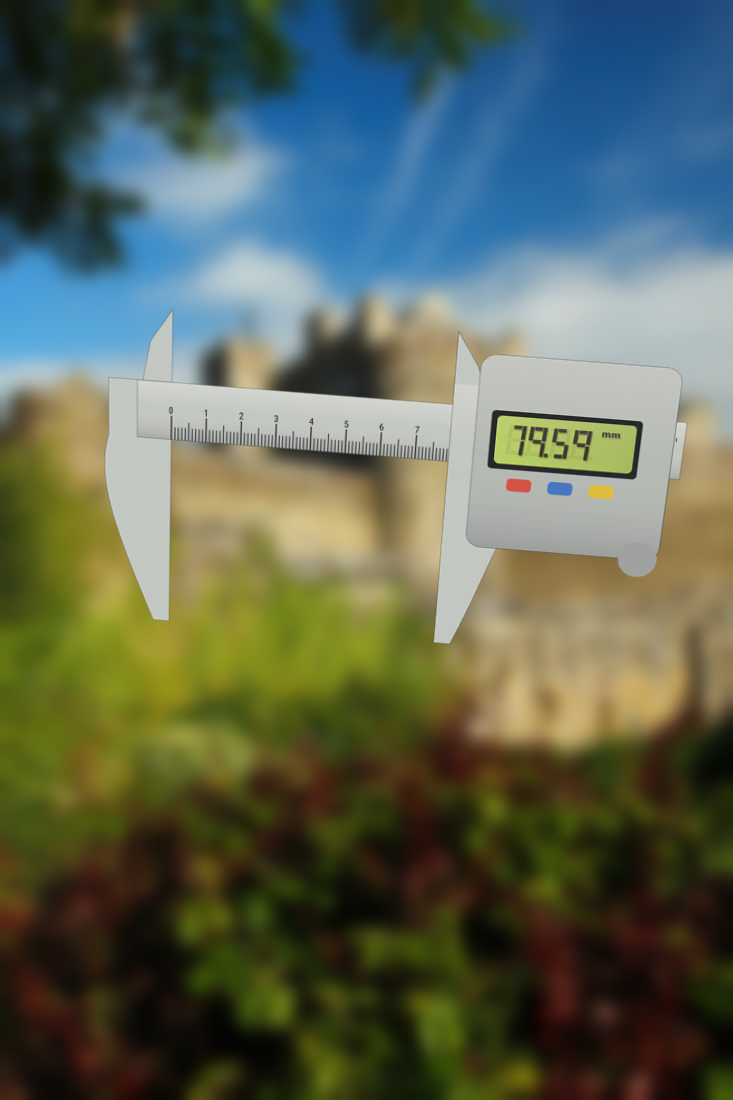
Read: value=79.59 unit=mm
